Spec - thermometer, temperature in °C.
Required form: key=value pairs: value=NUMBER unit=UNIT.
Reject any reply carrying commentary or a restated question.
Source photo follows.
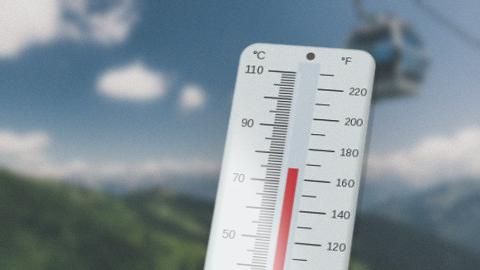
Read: value=75 unit=°C
